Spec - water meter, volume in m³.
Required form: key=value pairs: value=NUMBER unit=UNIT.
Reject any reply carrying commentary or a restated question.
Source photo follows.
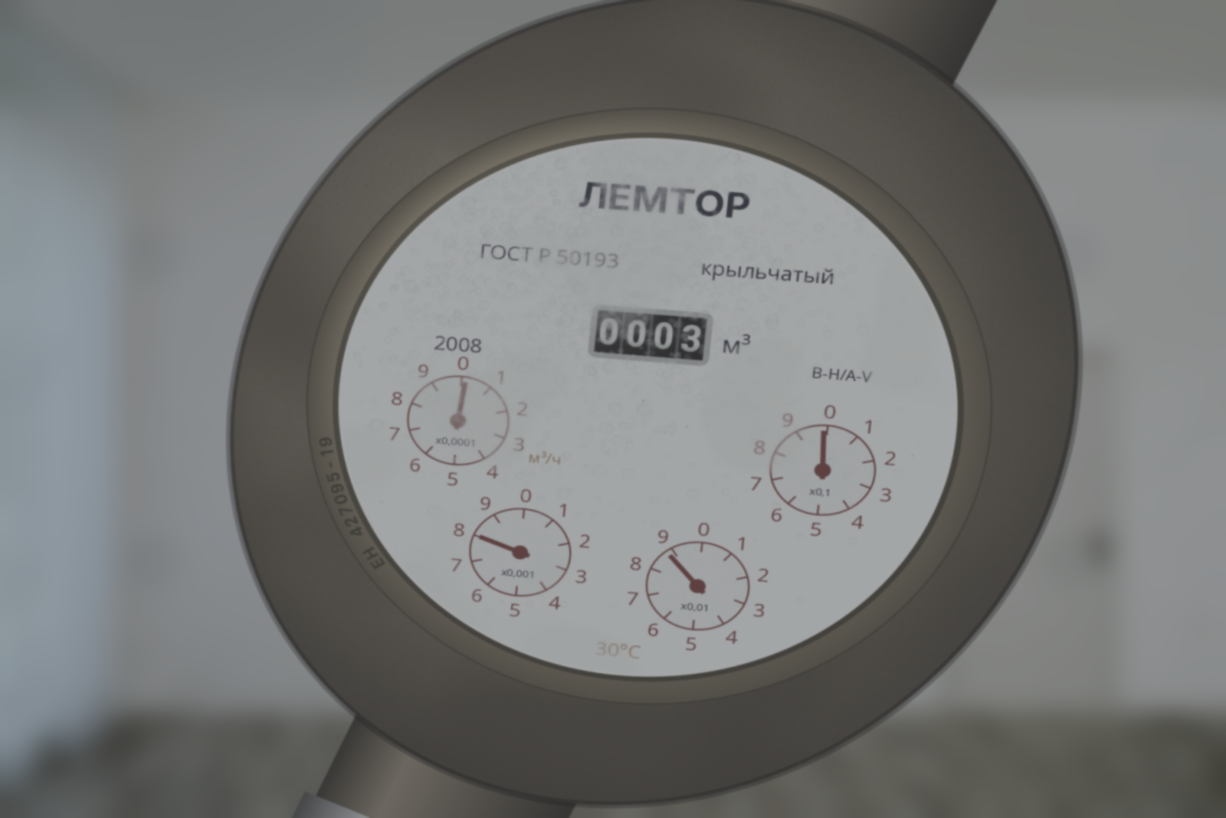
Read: value=2.9880 unit=m³
